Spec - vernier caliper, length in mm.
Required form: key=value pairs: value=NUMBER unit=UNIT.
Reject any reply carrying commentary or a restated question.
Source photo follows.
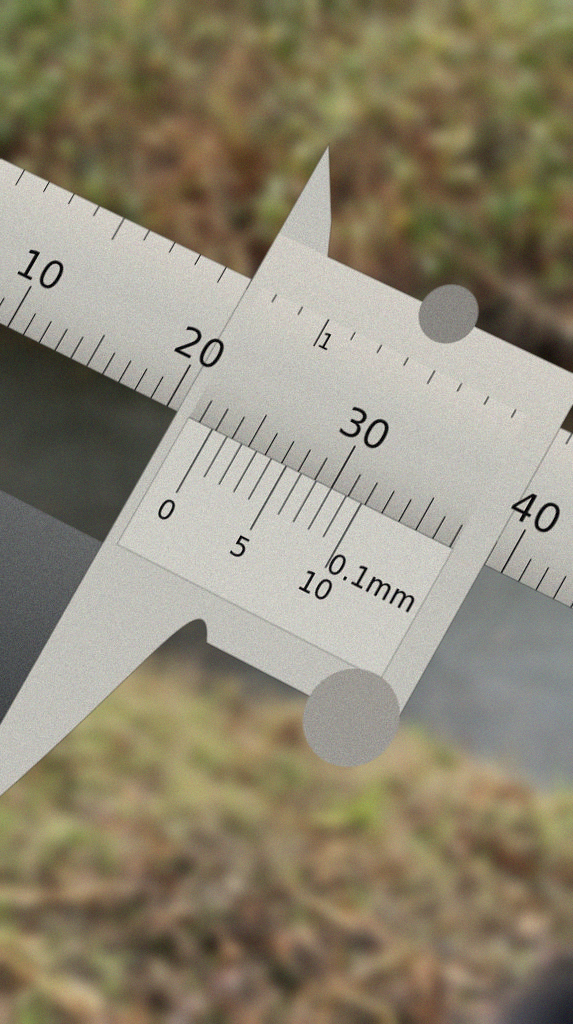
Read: value=22.8 unit=mm
